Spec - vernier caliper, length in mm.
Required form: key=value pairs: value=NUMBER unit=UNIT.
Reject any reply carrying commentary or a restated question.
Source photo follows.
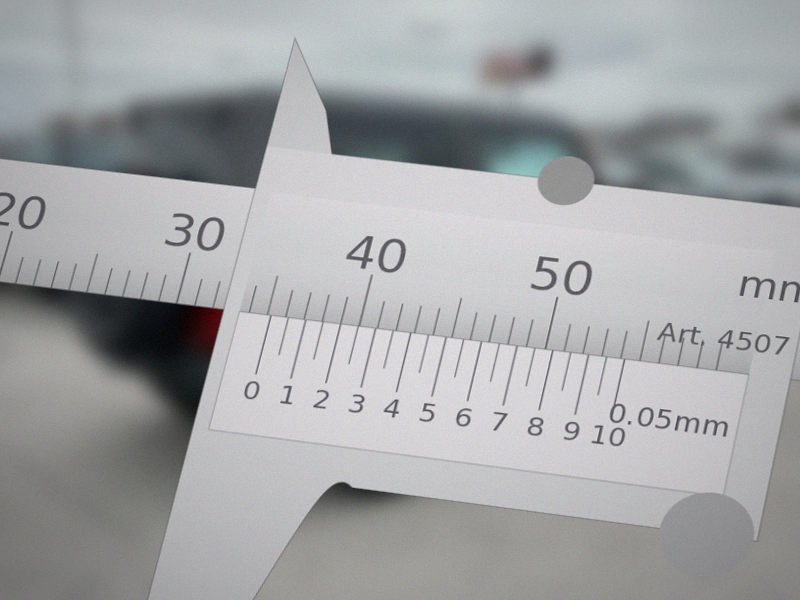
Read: value=35.2 unit=mm
